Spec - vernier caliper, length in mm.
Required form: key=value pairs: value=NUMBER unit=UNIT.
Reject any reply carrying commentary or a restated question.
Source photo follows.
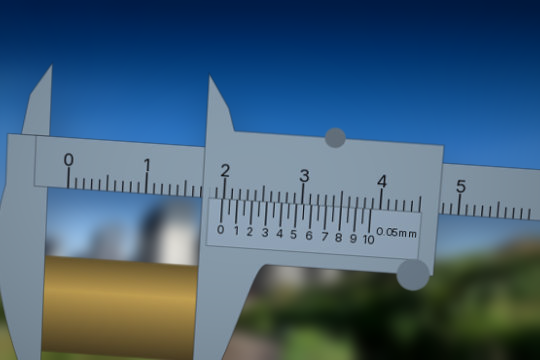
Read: value=19.8 unit=mm
